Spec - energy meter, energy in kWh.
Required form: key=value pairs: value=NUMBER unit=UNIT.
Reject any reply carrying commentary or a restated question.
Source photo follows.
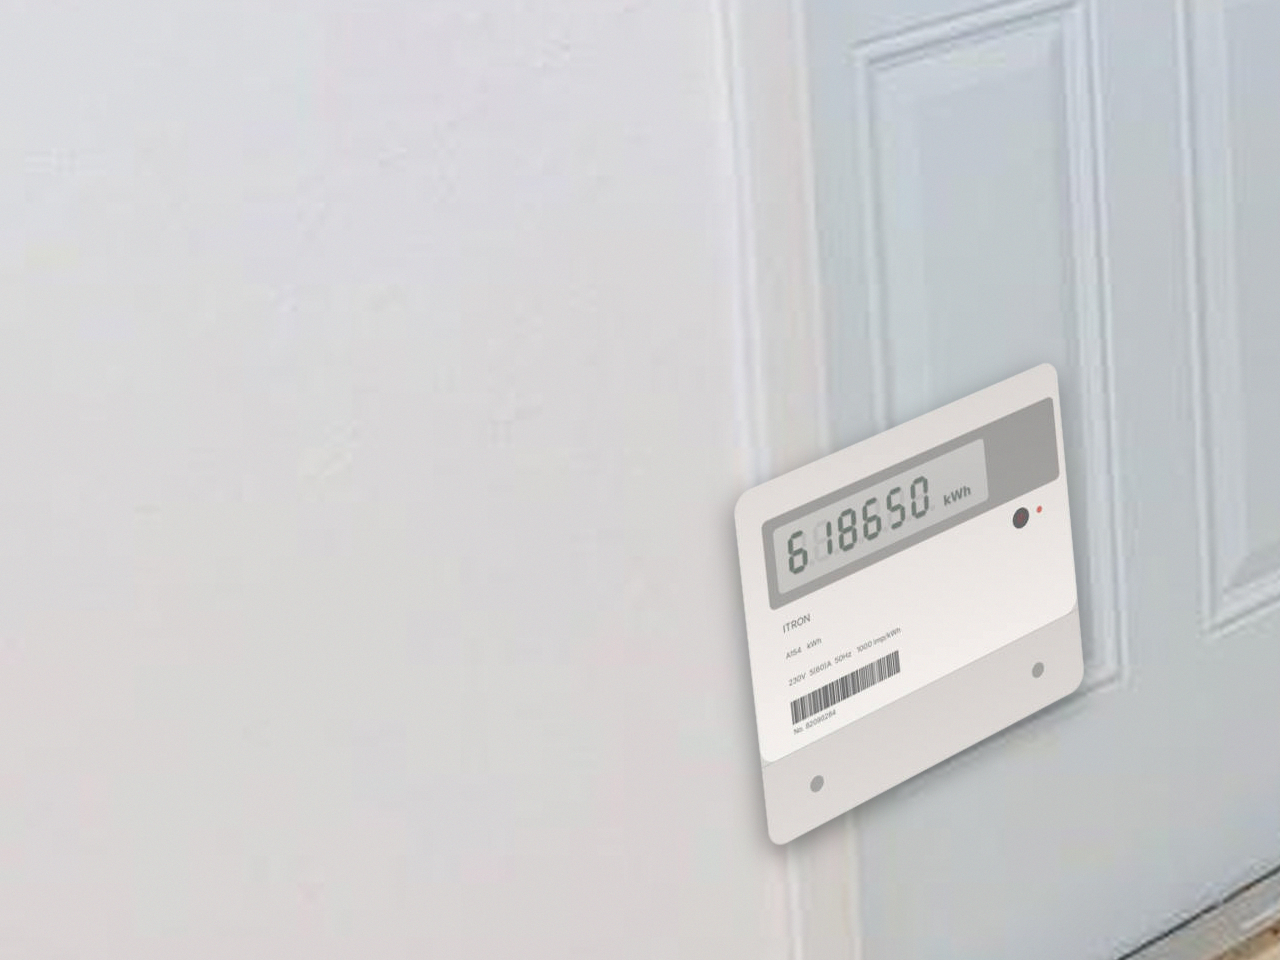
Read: value=618650 unit=kWh
